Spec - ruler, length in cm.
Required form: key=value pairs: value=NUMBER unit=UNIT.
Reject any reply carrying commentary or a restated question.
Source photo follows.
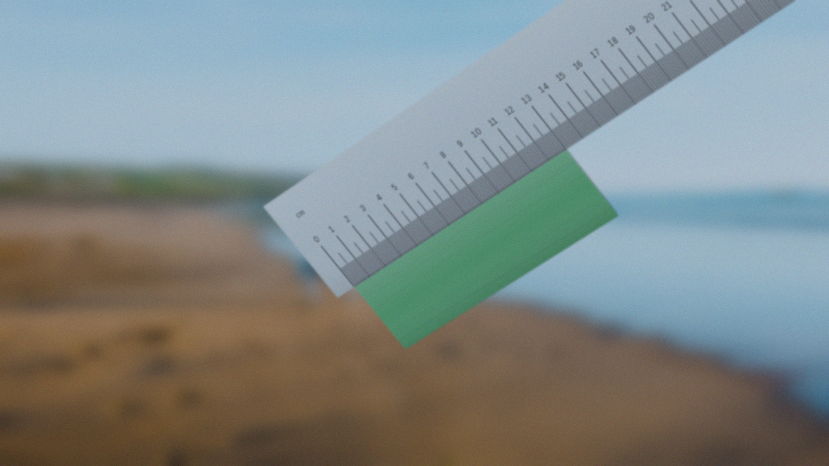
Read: value=13 unit=cm
